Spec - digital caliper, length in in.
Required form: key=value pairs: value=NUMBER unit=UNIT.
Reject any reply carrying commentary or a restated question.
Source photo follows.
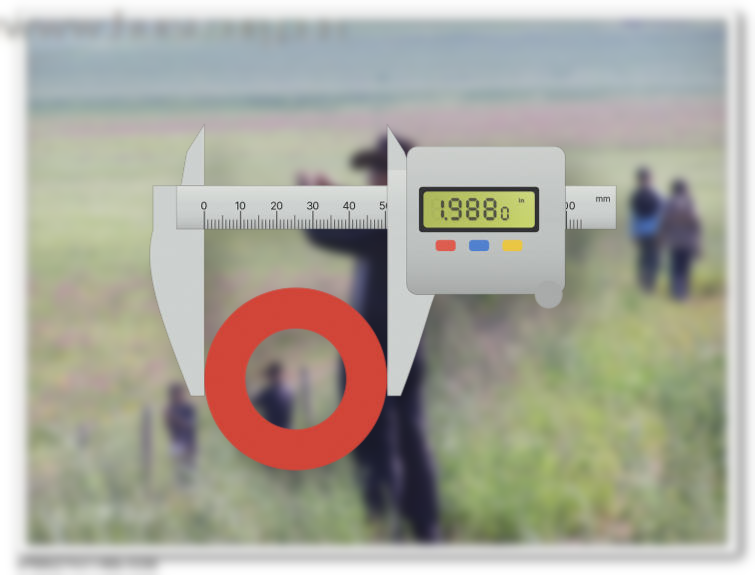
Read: value=1.9880 unit=in
